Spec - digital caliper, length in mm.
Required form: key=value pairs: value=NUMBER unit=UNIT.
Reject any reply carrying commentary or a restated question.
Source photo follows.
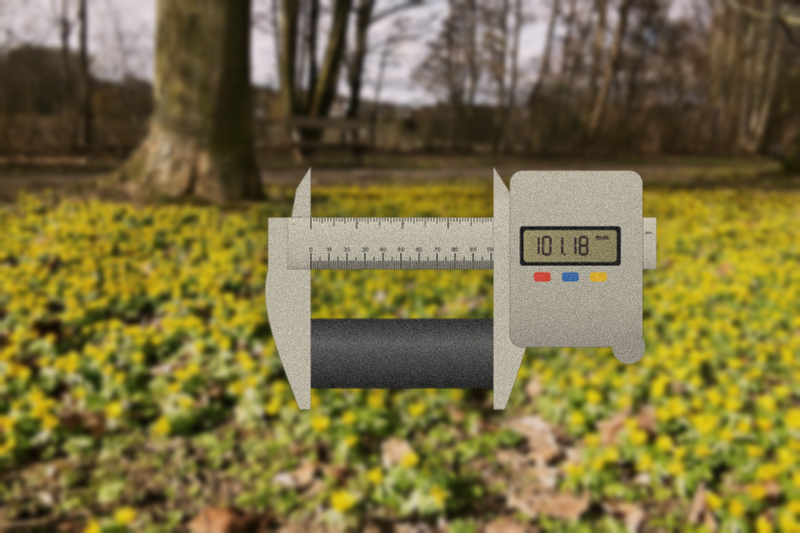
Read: value=101.18 unit=mm
